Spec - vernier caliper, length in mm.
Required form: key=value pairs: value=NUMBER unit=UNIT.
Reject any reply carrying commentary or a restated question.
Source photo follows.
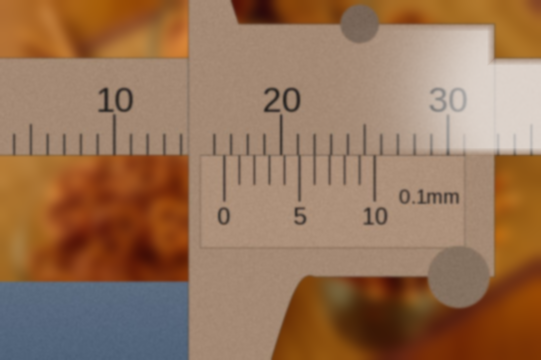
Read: value=16.6 unit=mm
